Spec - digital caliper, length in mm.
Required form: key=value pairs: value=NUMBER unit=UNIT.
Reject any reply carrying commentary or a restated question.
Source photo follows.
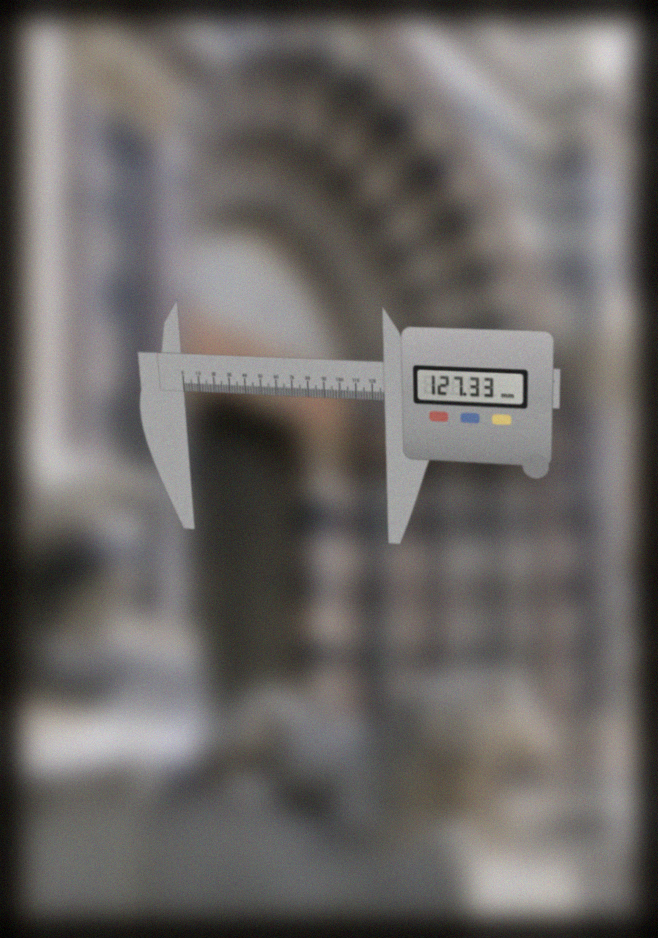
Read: value=127.33 unit=mm
